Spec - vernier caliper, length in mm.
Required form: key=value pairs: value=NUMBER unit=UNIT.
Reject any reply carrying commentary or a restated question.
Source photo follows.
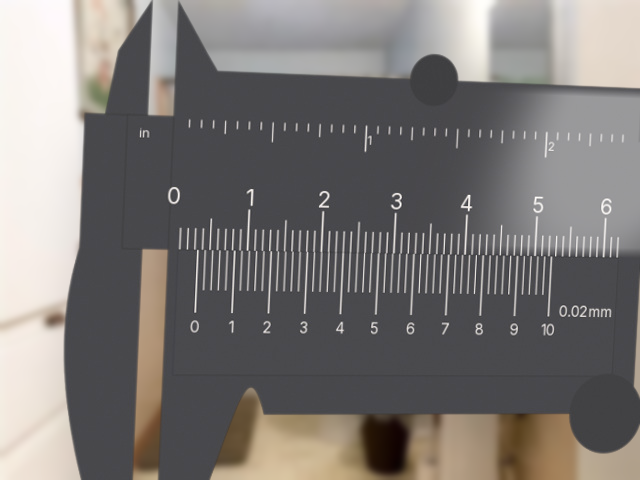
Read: value=3.4 unit=mm
